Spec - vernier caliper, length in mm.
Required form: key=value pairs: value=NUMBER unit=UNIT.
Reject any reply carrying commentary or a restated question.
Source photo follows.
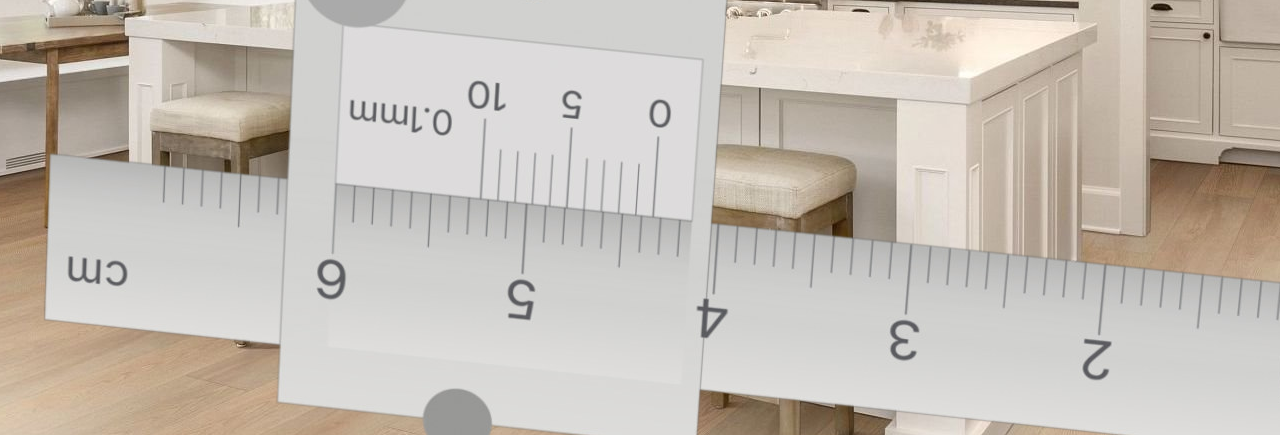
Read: value=43.4 unit=mm
